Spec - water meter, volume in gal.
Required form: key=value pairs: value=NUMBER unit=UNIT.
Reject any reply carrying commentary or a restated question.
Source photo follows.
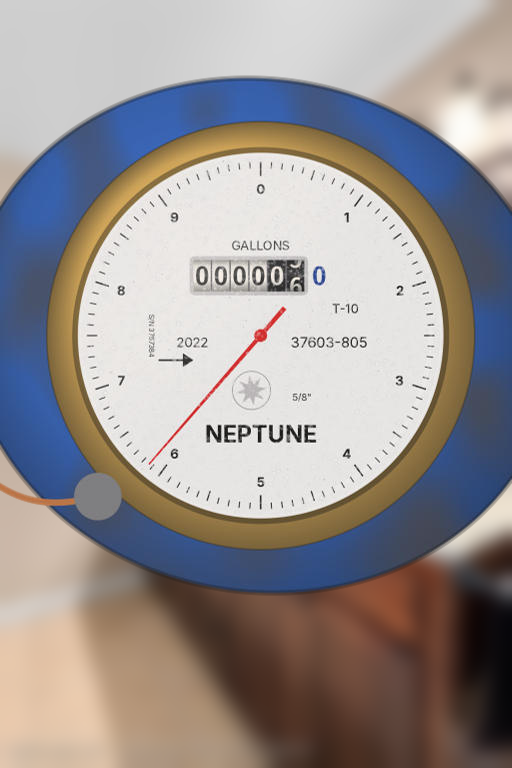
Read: value=56.1 unit=gal
